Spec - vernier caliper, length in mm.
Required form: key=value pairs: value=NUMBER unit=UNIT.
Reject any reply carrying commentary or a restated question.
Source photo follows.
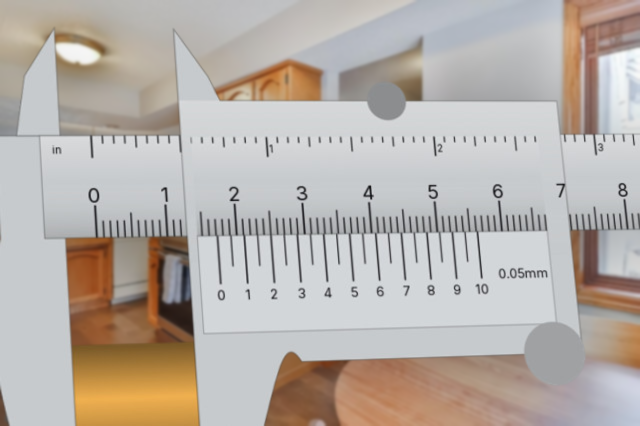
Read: value=17.2 unit=mm
